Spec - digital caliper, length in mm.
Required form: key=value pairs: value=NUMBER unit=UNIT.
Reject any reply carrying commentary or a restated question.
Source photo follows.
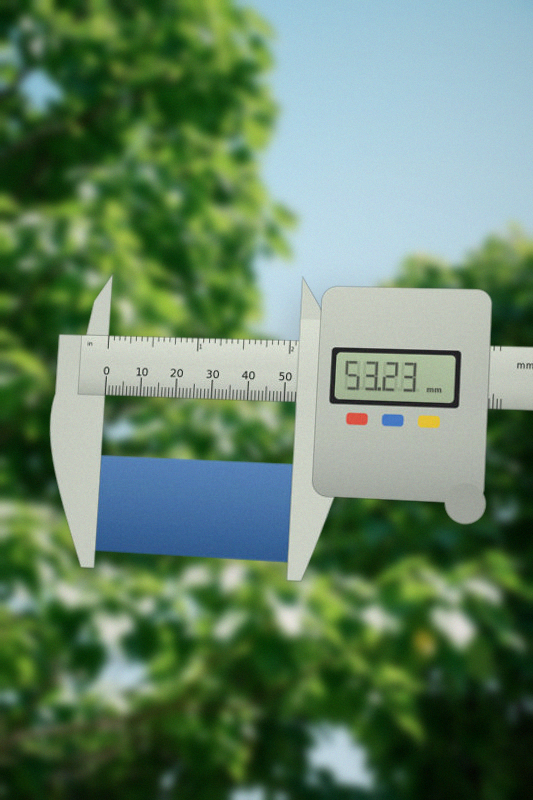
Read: value=53.23 unit=mm
